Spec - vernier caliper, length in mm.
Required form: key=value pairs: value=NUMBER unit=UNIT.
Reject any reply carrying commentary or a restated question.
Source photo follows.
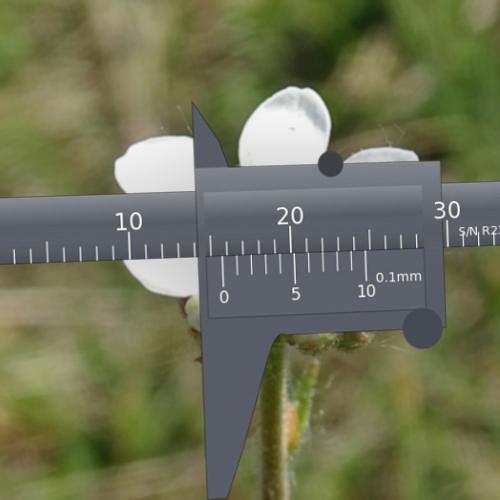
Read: value=15.7 unit=mm
